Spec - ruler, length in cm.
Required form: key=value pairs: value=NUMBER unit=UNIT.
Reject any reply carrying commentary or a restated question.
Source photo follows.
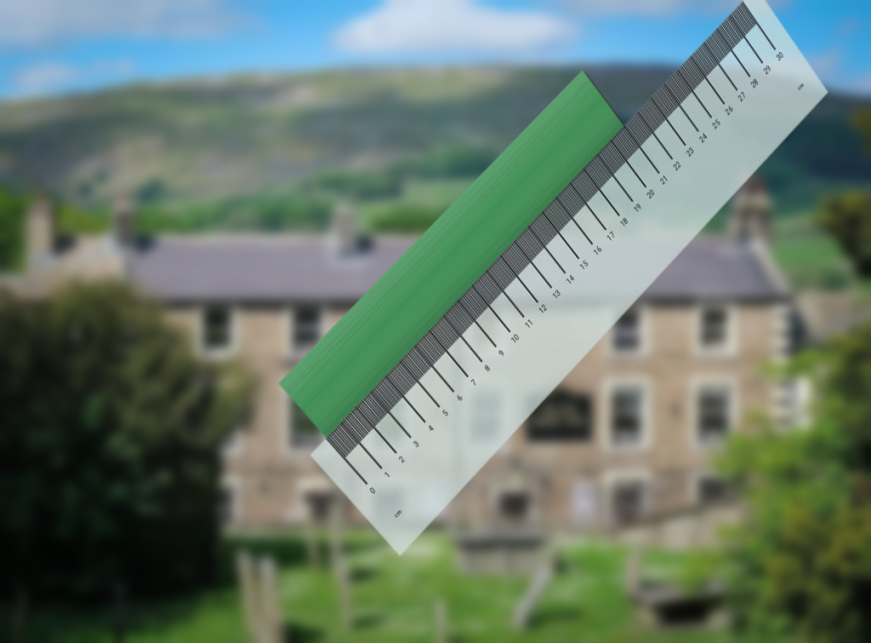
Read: value=21 unit=cm
